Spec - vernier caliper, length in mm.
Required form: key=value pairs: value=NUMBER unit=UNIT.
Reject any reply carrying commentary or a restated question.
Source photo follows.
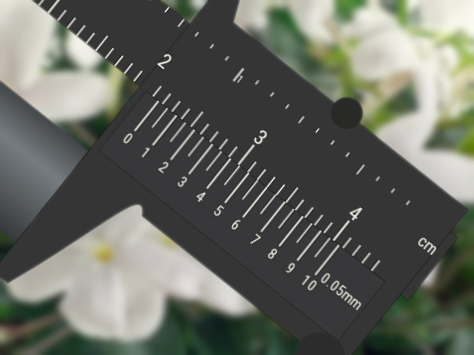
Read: value=21.6 unit=mm
